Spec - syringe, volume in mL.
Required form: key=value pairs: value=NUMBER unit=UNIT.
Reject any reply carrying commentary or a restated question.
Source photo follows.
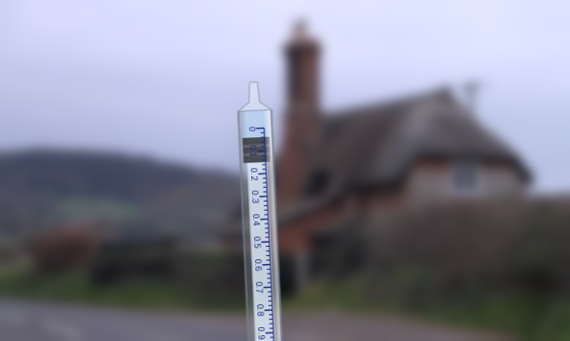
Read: value=0.04 unit=mL
